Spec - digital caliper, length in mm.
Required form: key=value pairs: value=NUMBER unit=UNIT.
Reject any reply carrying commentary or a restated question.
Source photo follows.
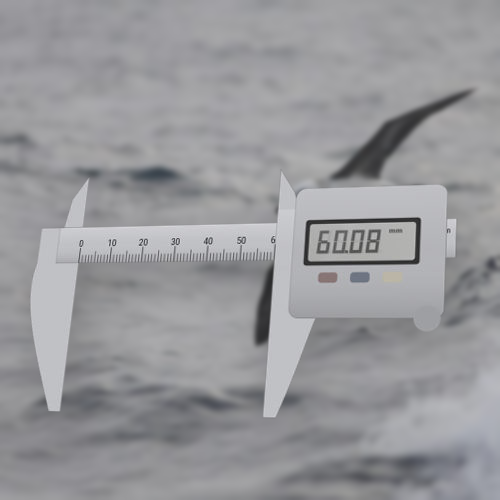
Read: value=60.08 unit=mm
